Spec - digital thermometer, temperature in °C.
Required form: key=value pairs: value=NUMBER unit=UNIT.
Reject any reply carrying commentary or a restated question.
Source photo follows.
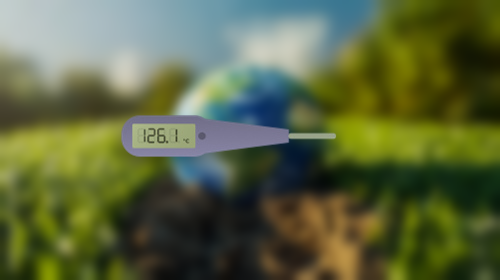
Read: value=126.1 unit=°C
